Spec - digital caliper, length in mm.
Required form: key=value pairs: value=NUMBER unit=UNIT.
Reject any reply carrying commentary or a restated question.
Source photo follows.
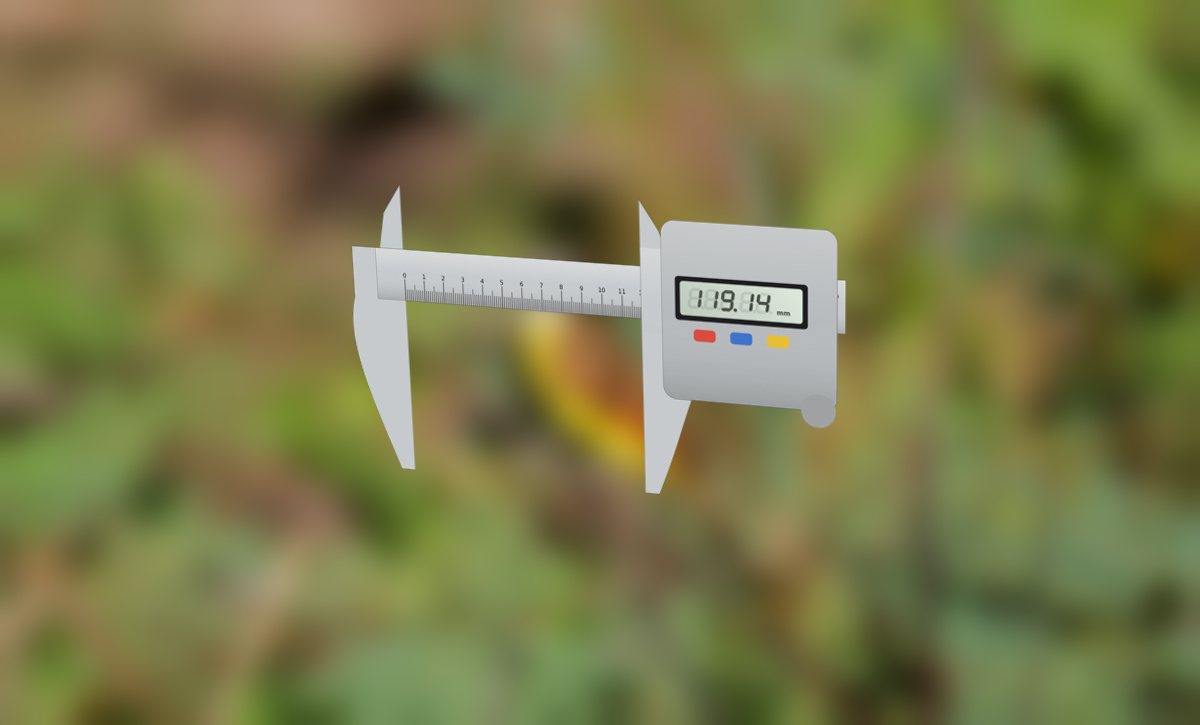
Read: value=119.14 unit=mm
